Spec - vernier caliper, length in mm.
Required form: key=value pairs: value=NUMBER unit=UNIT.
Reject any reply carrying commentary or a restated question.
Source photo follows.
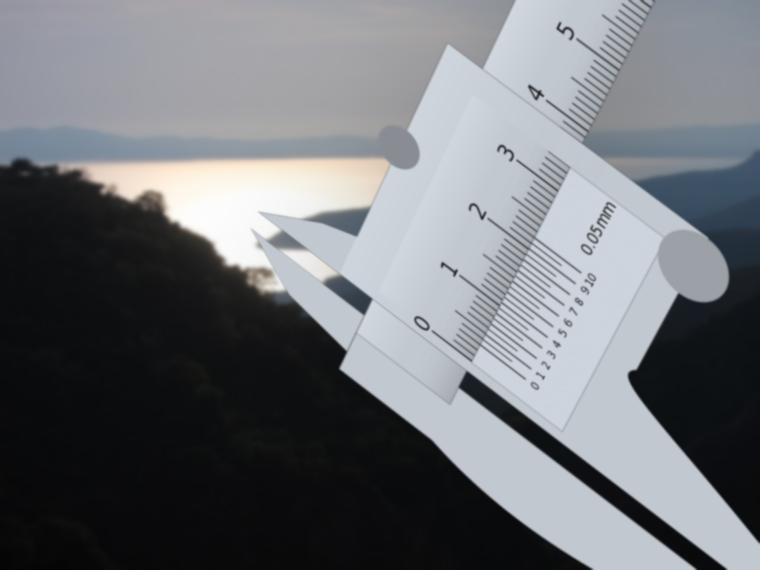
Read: value=3.0 unit=mm
